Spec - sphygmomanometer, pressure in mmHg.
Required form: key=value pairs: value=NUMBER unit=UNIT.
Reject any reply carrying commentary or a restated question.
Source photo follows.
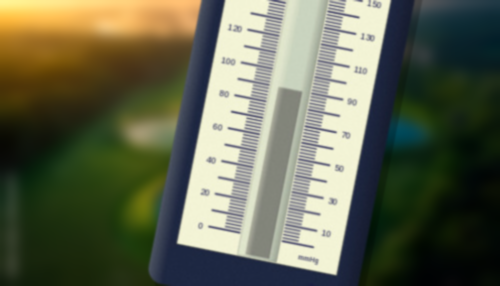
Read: value=90 unit=mmHg
